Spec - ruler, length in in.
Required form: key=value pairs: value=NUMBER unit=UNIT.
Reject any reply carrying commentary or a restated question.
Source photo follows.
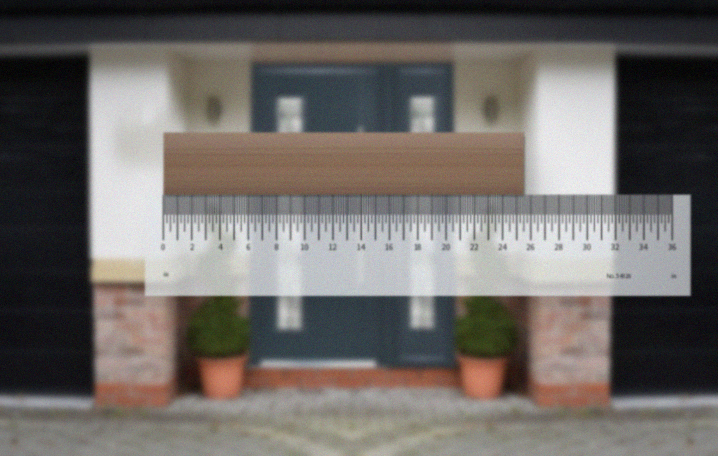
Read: value=25.5 unit=in
